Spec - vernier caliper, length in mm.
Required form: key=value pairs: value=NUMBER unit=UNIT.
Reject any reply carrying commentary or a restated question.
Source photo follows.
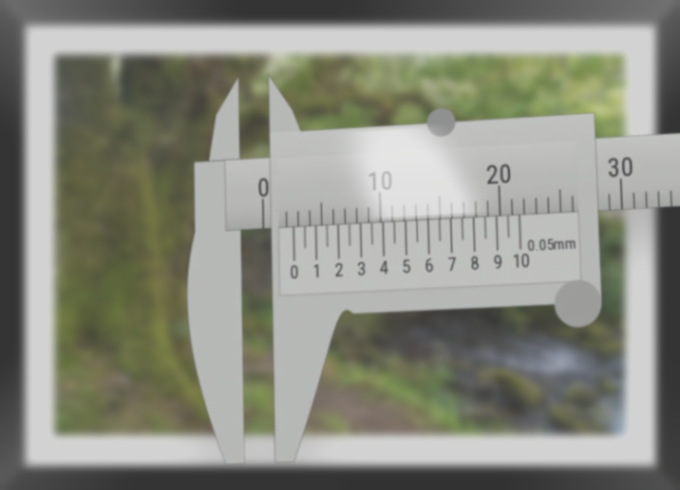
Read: value=2.6 unit=mm
